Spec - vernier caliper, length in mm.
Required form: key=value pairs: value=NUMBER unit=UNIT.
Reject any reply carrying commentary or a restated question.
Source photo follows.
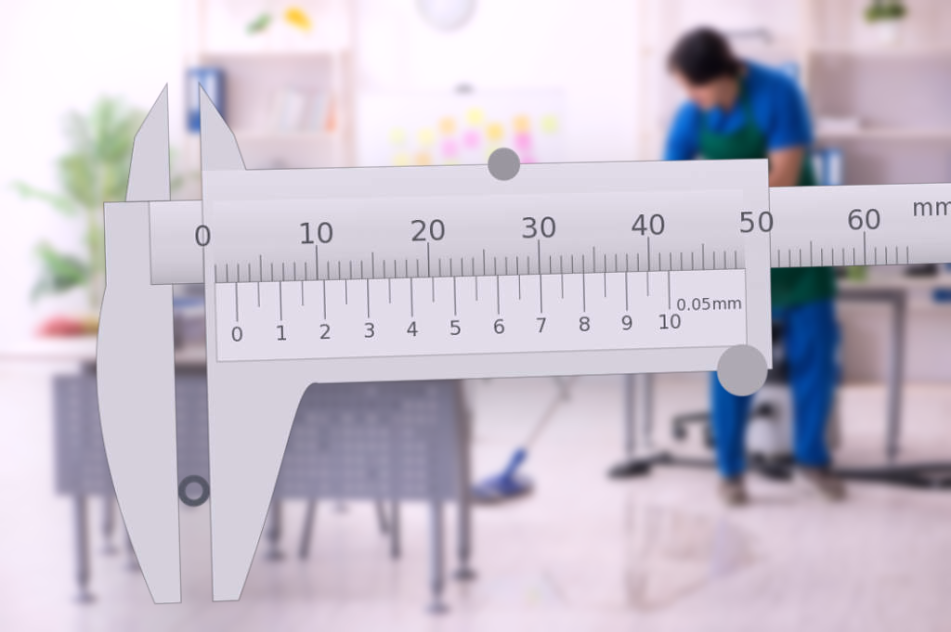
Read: value=2.8 unit=mm
